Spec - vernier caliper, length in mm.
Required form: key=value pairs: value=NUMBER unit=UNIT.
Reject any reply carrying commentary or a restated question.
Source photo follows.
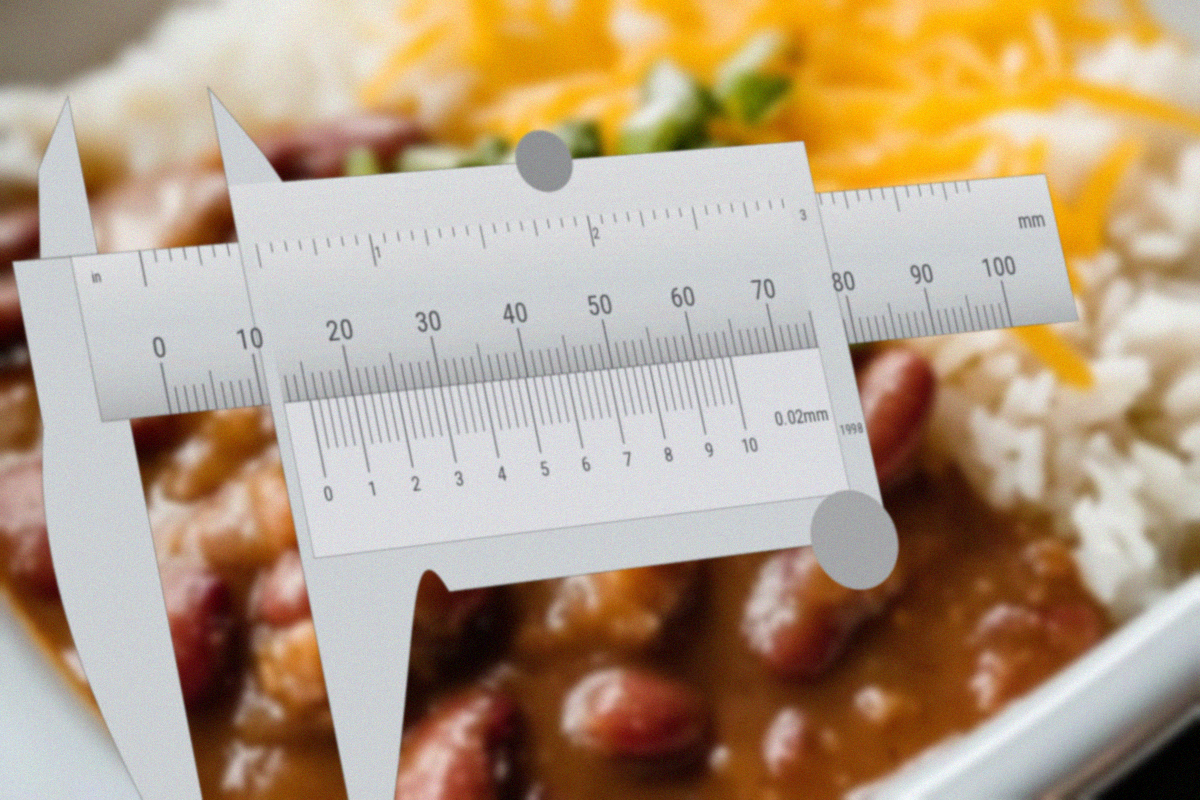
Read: value=15.2 unit=mm
